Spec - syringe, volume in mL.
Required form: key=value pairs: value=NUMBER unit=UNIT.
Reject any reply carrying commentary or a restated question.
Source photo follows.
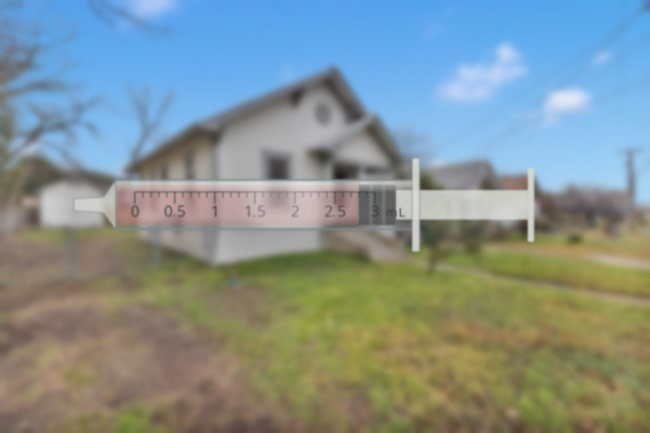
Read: value=2.8 unit=mL
